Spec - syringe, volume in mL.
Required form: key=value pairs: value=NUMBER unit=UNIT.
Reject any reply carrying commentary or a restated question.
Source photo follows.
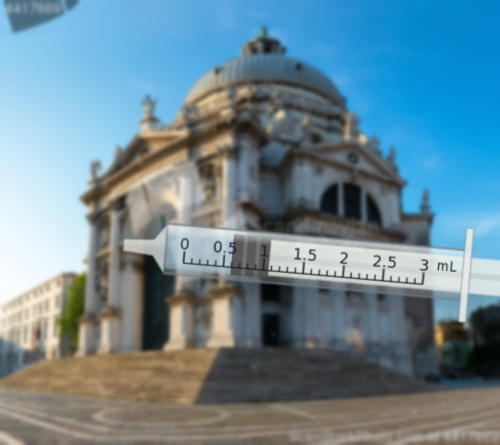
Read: value=0.6 unit=mL
